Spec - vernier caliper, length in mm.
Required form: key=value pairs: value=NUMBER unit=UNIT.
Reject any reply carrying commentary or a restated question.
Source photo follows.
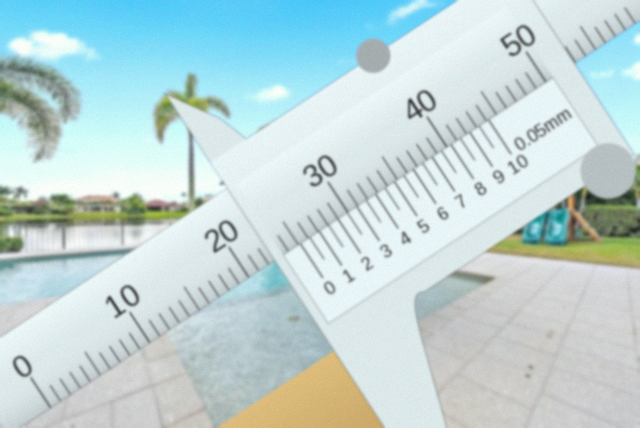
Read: value=25.2 unit=mm
